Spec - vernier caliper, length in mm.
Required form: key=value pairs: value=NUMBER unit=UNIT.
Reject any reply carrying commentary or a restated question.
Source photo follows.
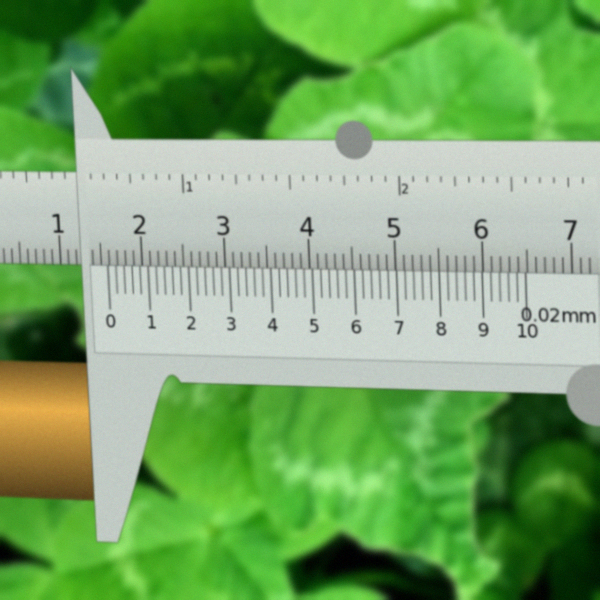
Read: value=15.8 unit=mm
